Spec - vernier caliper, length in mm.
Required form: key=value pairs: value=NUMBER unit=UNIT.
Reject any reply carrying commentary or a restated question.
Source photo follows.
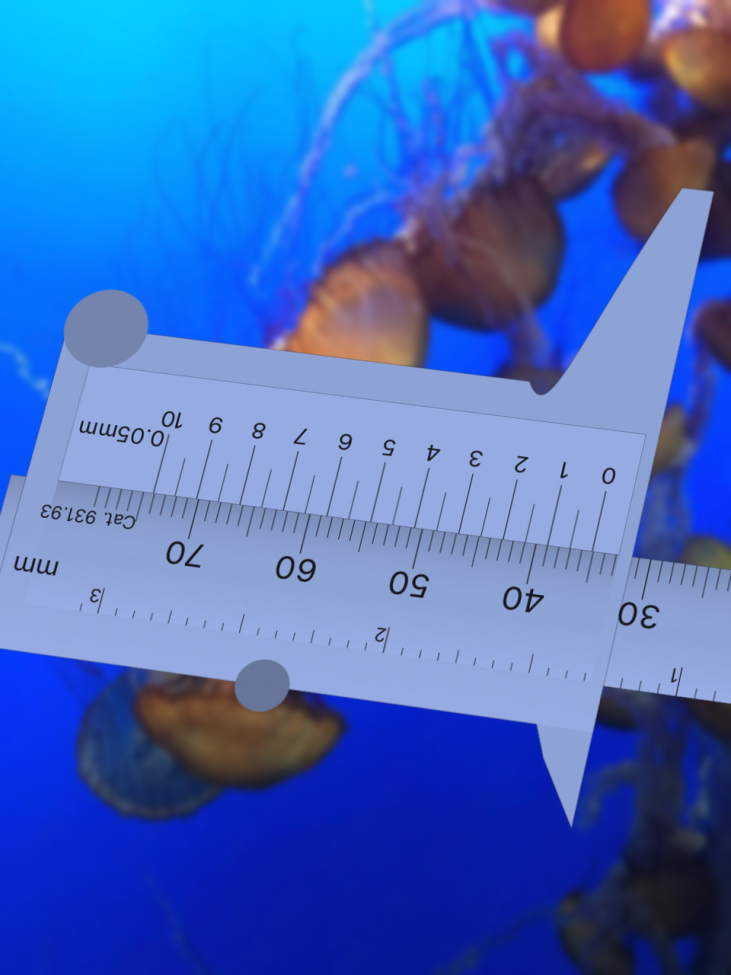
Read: value=35.1 unit=mm
